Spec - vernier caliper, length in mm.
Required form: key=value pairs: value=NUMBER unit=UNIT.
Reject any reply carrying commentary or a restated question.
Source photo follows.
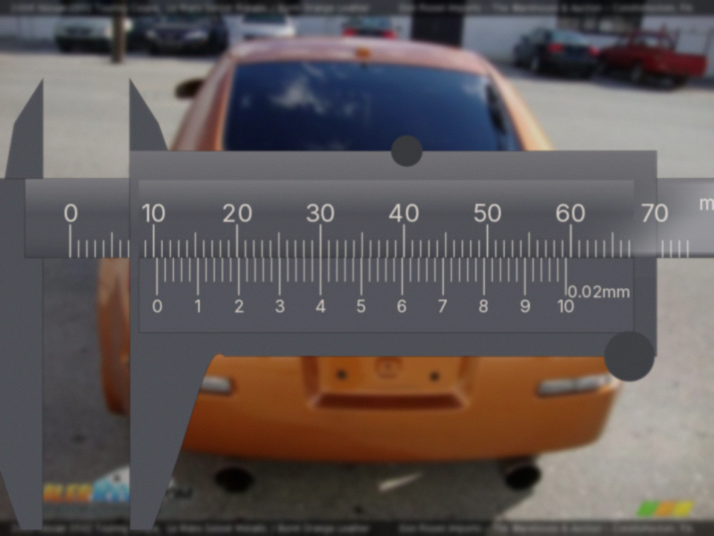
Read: value=10.4 unit=mm
